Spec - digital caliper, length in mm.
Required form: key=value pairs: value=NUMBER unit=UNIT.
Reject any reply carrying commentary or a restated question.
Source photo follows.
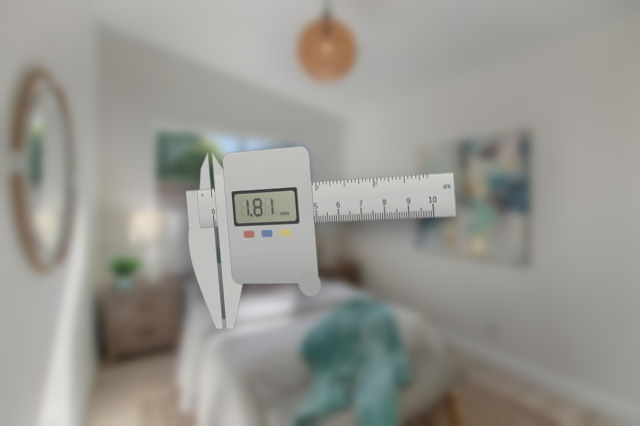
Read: value=1.81 unit=mm
